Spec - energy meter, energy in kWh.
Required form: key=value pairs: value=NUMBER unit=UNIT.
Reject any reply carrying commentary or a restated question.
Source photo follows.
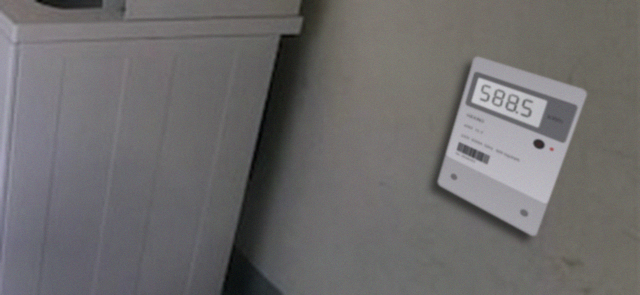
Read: value=588.5 unit=kWh
